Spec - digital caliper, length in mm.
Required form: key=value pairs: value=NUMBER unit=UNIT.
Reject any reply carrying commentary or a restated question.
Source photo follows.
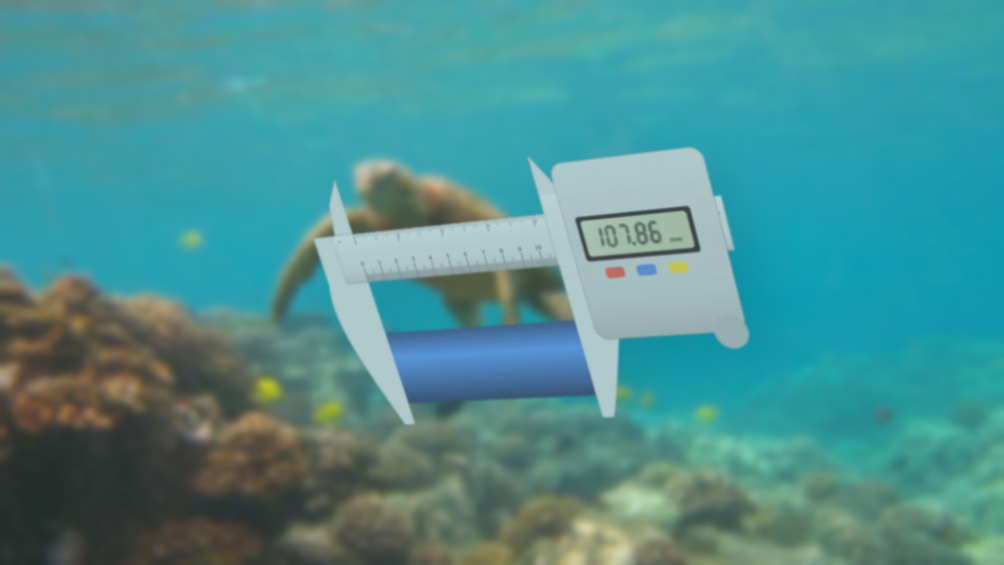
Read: value=107.86 unit=mm
